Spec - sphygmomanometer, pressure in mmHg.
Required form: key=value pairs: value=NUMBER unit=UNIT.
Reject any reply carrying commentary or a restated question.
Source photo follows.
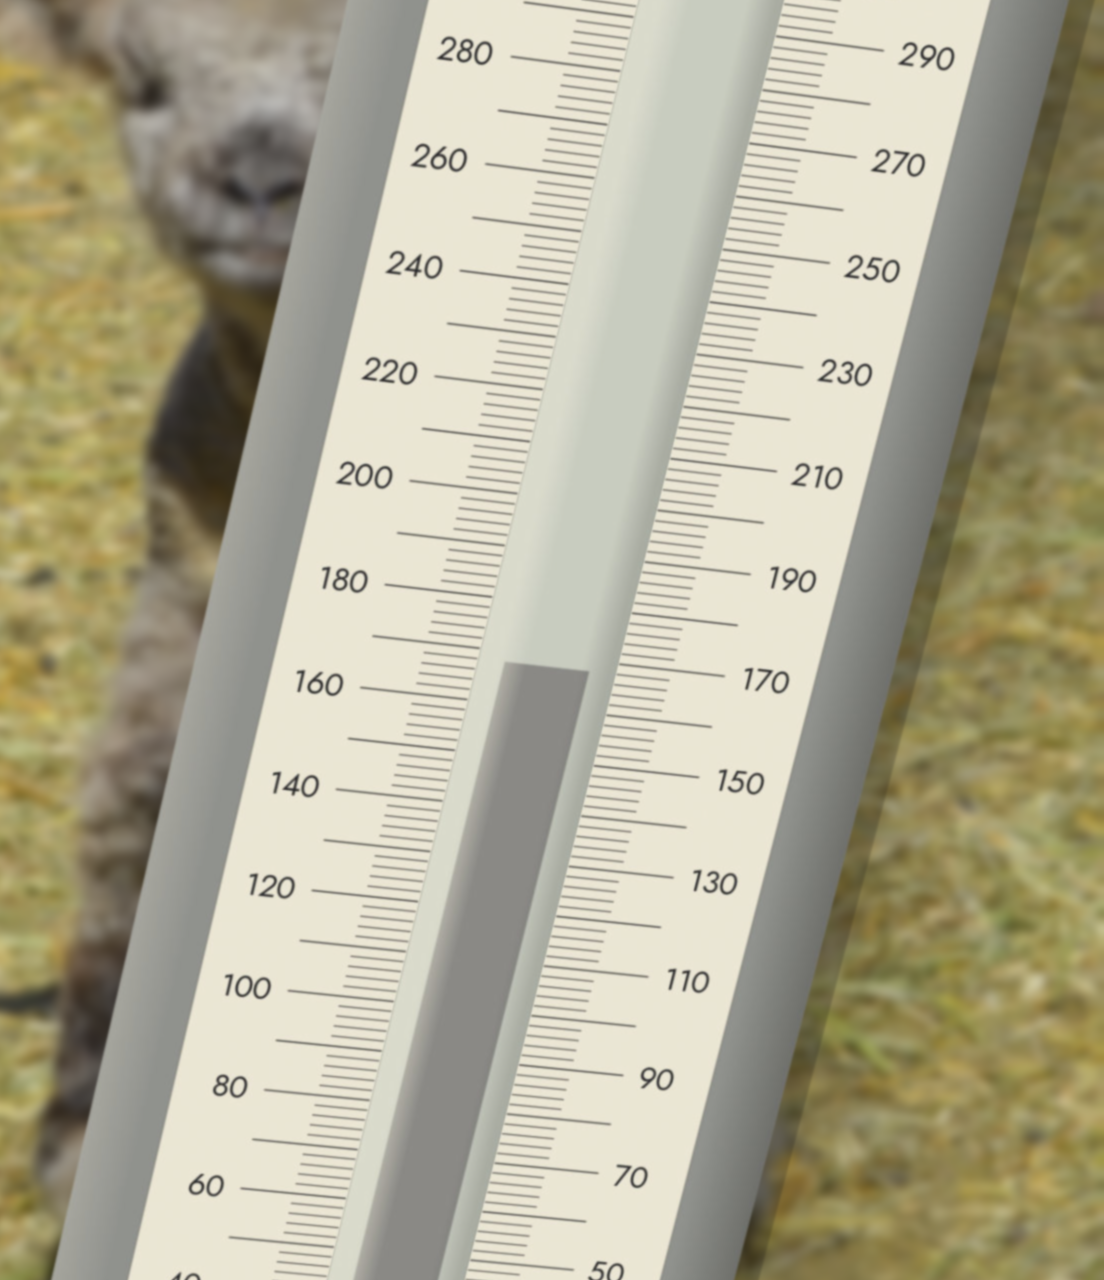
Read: value=168 unit=mmHg
